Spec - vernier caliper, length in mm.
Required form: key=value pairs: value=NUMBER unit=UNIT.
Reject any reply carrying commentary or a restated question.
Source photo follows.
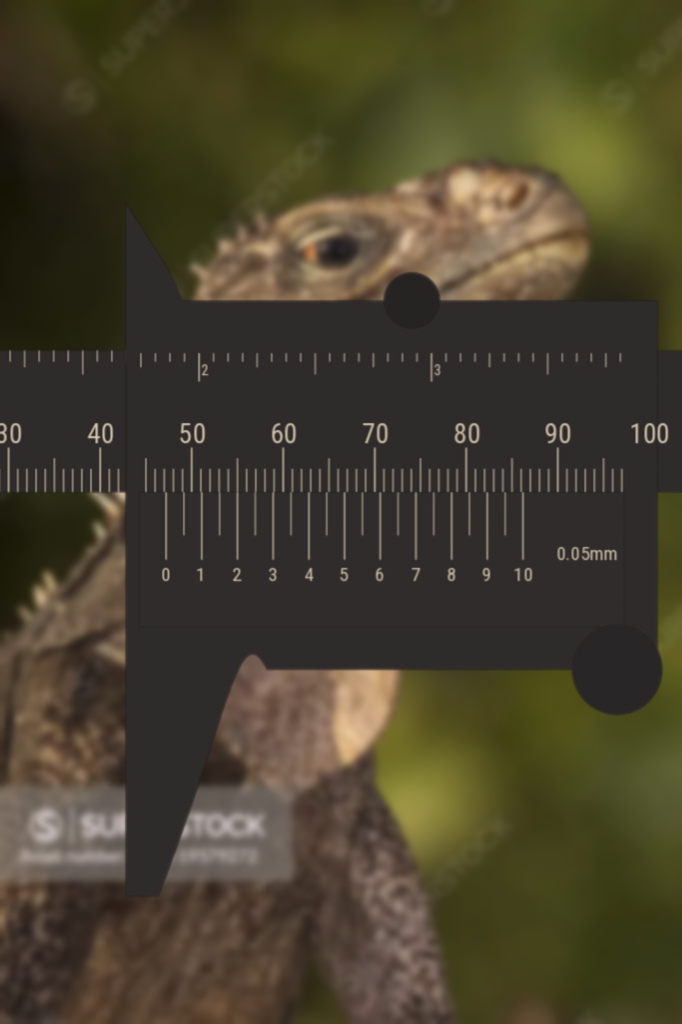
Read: value=47.2 unit=mm
